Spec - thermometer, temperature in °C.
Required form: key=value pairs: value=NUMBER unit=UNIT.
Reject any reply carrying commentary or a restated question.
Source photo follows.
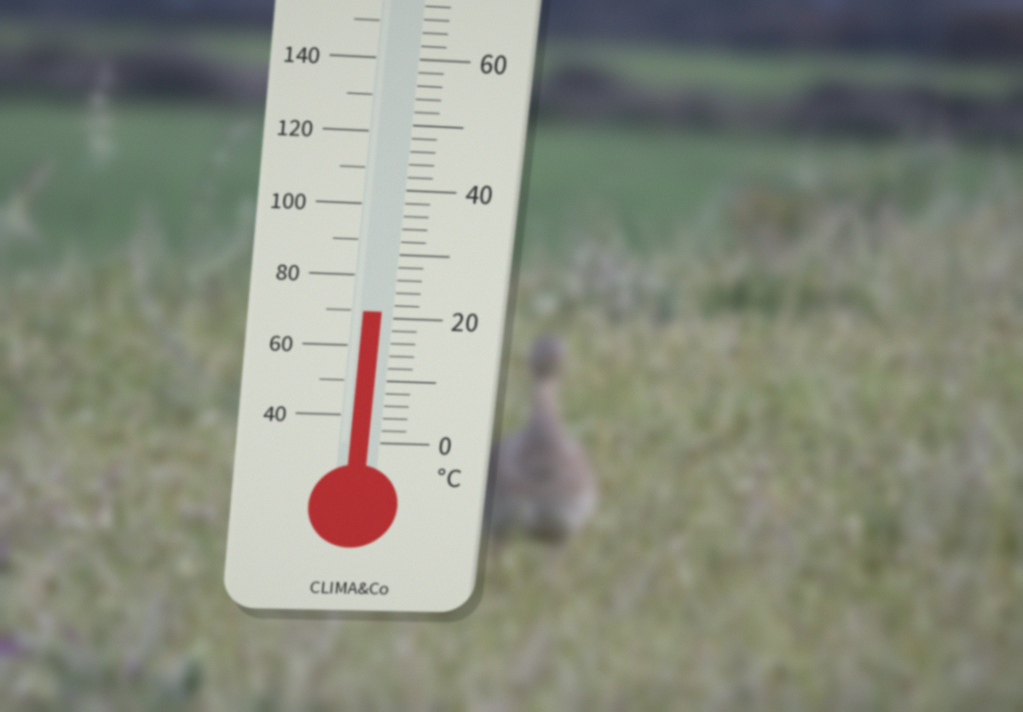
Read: value=21 unit=°C
